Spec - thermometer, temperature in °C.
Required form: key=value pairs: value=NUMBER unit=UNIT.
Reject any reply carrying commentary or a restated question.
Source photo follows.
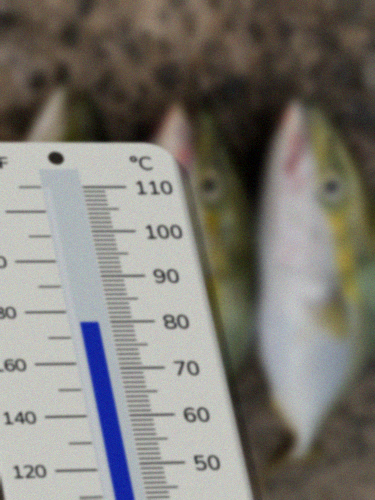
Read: value=80 unit=°C
